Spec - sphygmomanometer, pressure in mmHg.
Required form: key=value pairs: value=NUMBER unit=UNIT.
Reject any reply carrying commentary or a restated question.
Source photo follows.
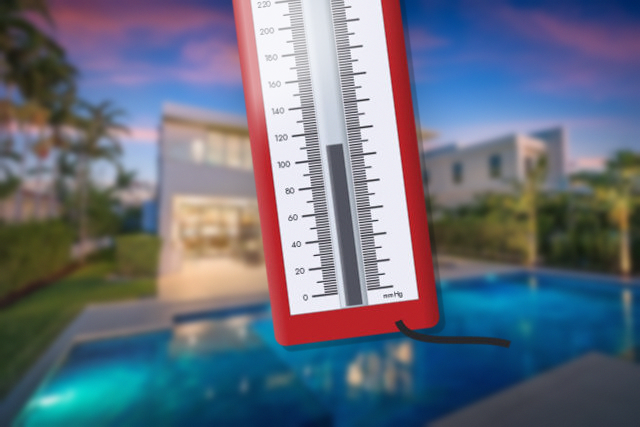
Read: value=110 unit=mmHg
